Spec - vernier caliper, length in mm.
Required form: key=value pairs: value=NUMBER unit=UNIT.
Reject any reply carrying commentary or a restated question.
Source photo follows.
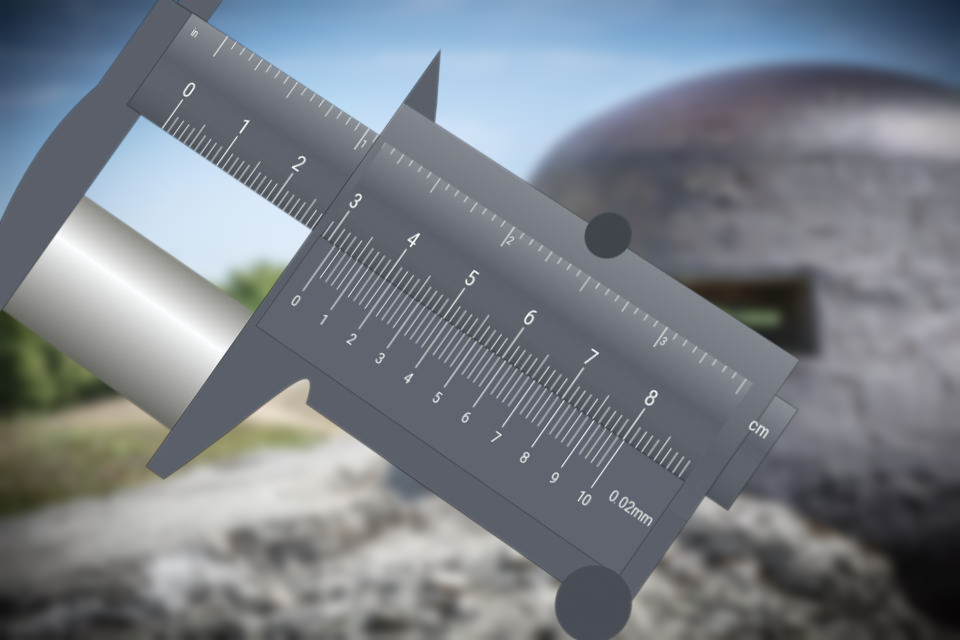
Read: value=31.2 unit=mm
